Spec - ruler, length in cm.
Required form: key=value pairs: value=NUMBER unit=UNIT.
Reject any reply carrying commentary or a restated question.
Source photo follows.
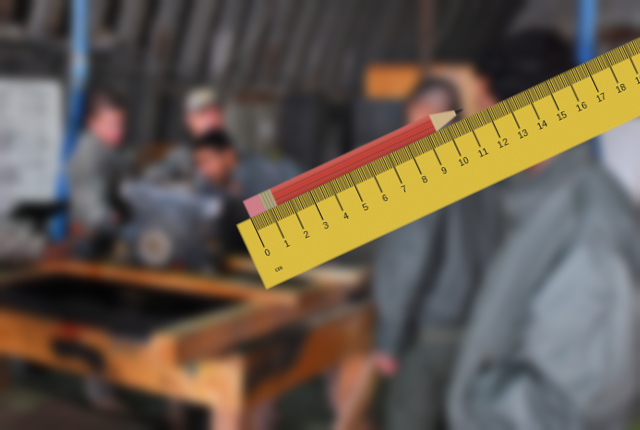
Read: value=11 unit=cm
